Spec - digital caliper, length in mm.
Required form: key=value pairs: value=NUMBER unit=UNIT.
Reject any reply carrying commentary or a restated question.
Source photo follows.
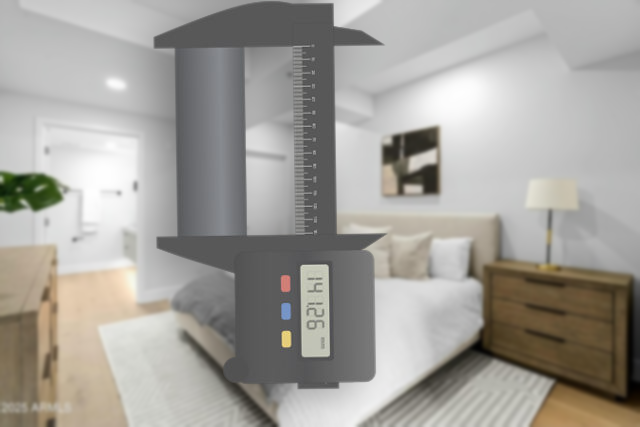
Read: value=141.26 unit=mm
